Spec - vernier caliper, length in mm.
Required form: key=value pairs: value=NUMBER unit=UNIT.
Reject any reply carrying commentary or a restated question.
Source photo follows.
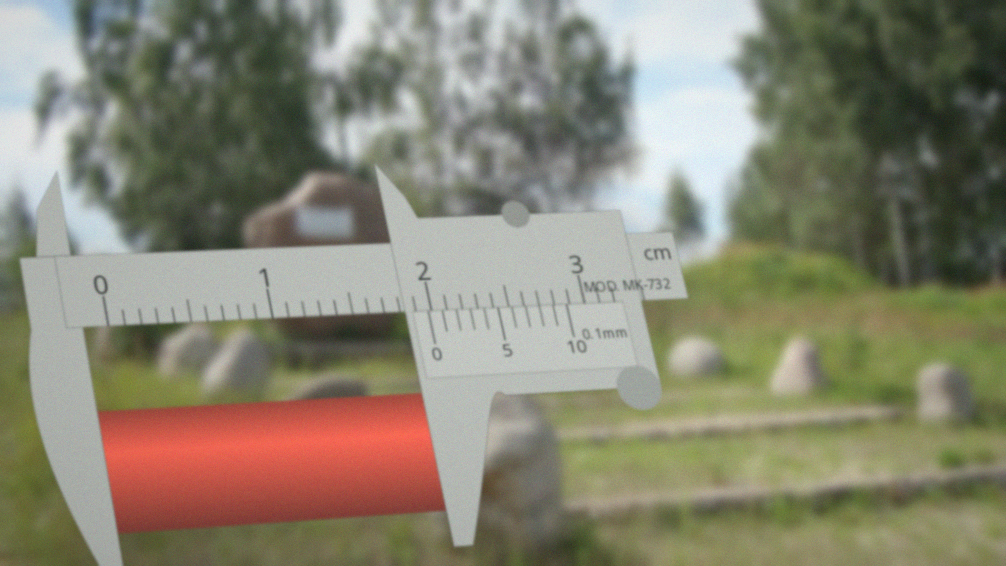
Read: value=19.8 unit=mm
